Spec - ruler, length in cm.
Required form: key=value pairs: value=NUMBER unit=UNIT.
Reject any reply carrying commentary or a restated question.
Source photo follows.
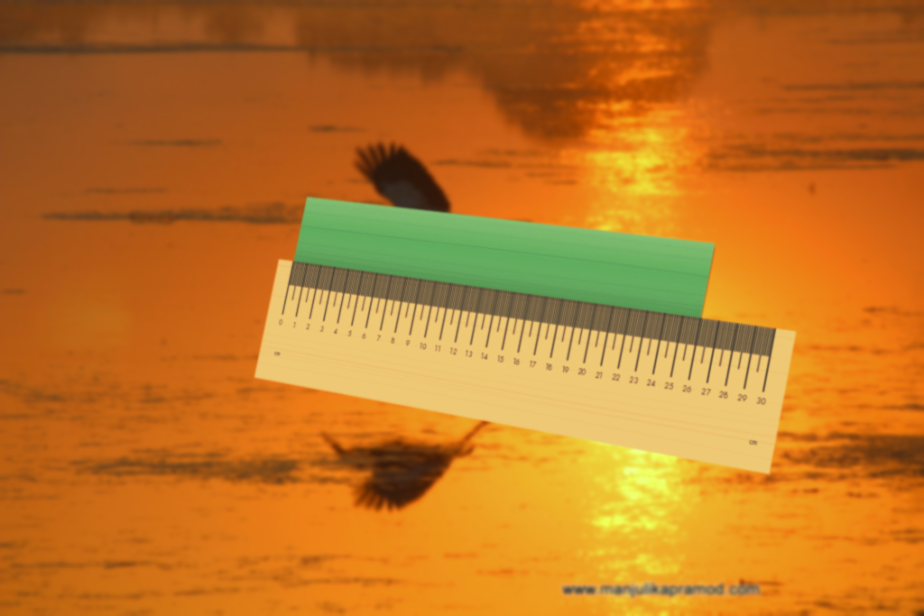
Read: value=26 unit=cm
